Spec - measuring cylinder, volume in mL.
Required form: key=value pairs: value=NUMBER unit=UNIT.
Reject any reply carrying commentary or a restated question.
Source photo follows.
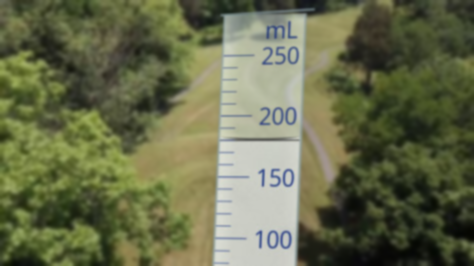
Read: value=180 unit=mL
